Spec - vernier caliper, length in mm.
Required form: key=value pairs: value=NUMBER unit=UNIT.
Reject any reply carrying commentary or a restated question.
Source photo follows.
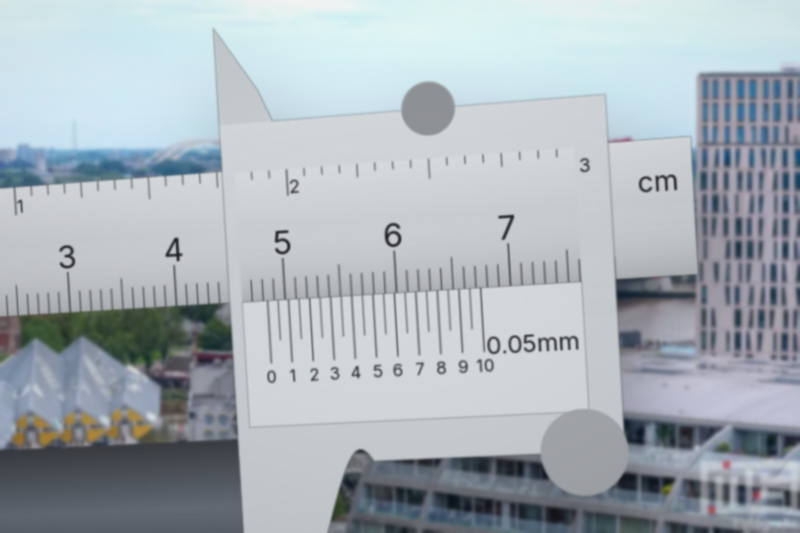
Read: value=48.4 unit=mm
